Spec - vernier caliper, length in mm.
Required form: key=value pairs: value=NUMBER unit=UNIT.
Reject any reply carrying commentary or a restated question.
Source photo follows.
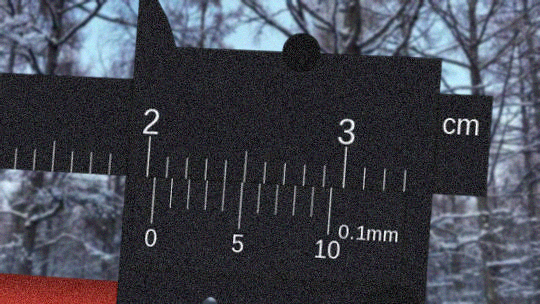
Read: value=20.4 unit=mm
